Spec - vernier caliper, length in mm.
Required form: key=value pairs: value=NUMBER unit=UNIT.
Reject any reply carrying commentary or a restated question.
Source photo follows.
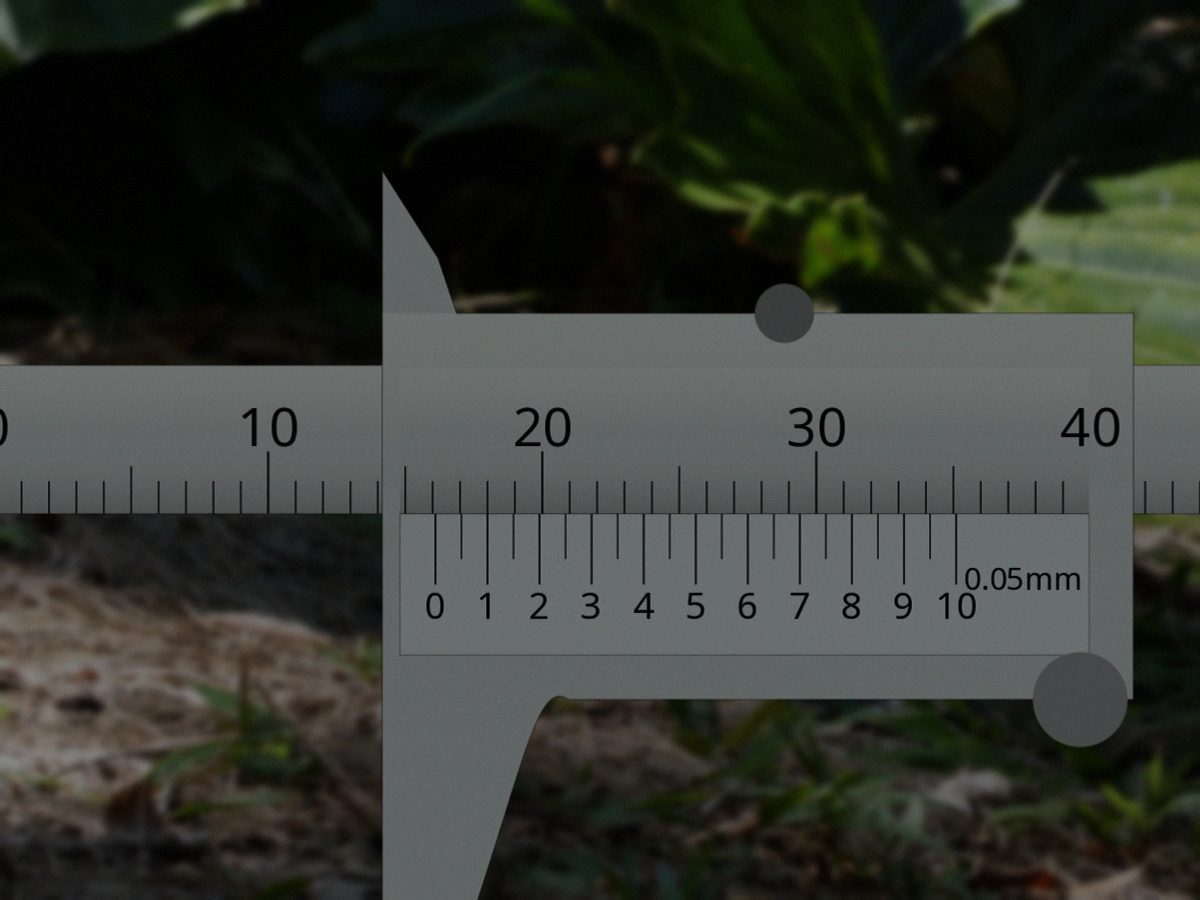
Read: value=16.10 unit=mm
